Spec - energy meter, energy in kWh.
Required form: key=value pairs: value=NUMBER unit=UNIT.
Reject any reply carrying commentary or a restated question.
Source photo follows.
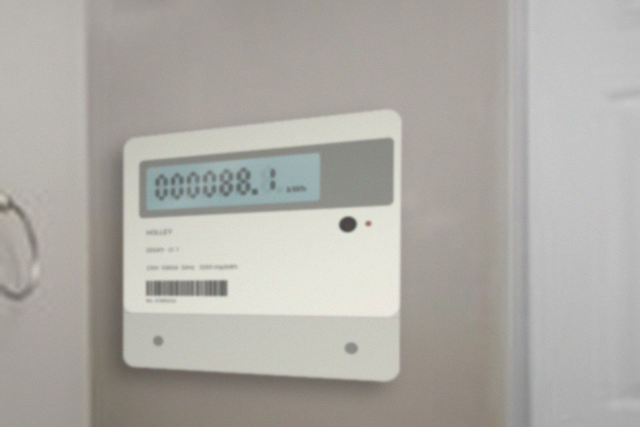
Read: value=88.1 unit=kWh
